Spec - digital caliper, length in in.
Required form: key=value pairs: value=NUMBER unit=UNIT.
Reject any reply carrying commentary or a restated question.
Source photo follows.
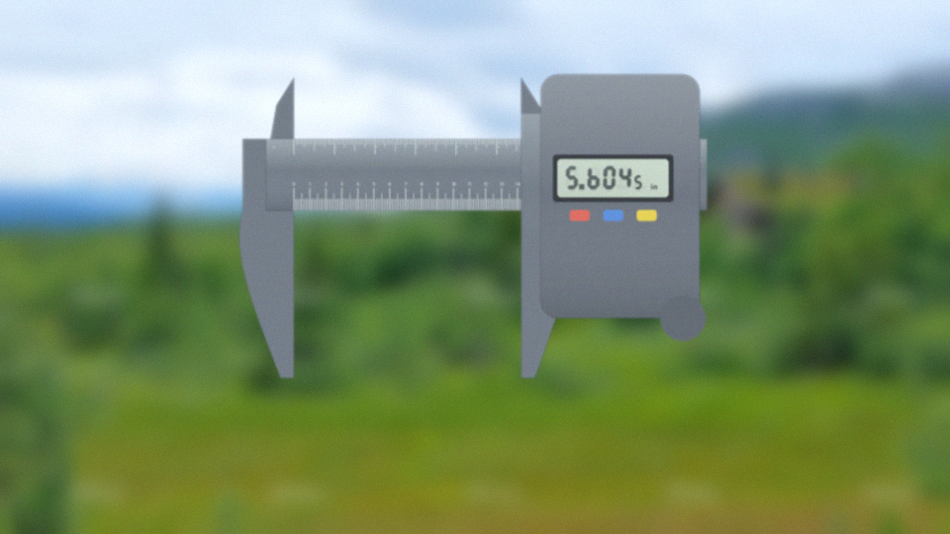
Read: value=5.6045 unit=in
